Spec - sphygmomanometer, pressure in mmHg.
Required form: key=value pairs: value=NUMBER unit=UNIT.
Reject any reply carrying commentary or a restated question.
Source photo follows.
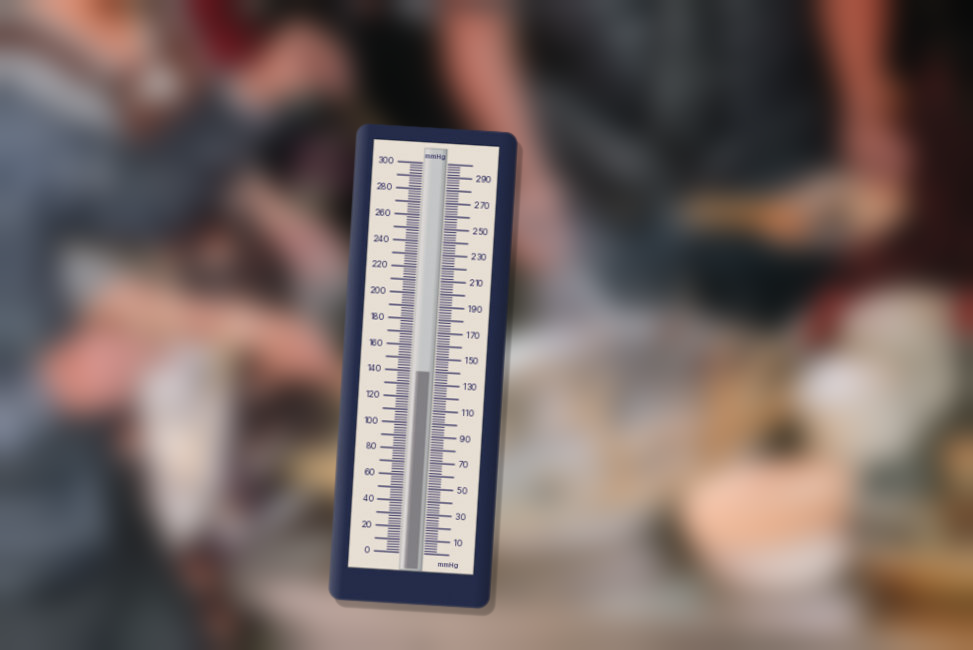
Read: value=140 unit=mmHg
